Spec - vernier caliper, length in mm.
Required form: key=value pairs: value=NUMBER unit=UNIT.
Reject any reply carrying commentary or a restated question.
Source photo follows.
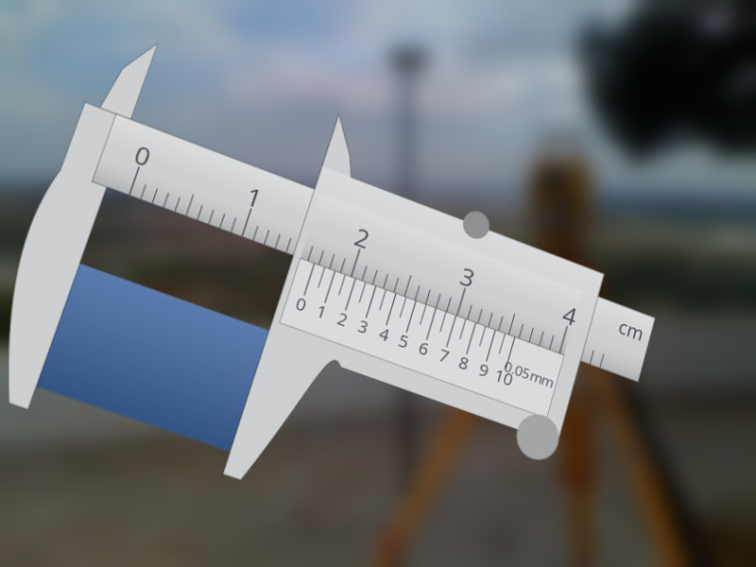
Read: value=16.6 unit=mm
